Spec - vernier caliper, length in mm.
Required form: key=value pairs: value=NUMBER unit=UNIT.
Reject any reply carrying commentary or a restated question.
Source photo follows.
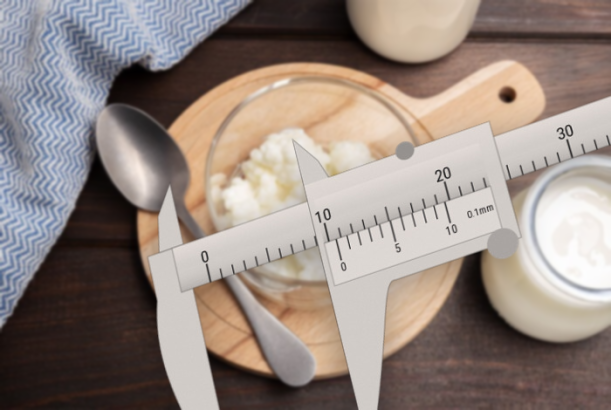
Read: value=10.6 unit=mm
